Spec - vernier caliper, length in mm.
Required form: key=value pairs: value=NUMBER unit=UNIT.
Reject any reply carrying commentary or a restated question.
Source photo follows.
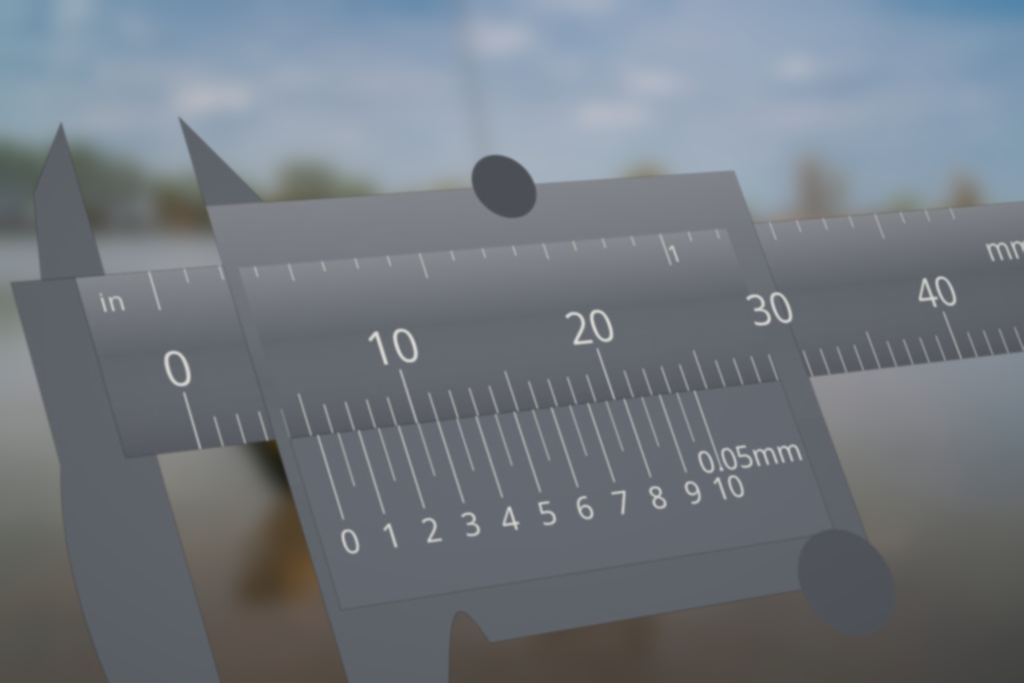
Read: value=5.3 unit=mm
